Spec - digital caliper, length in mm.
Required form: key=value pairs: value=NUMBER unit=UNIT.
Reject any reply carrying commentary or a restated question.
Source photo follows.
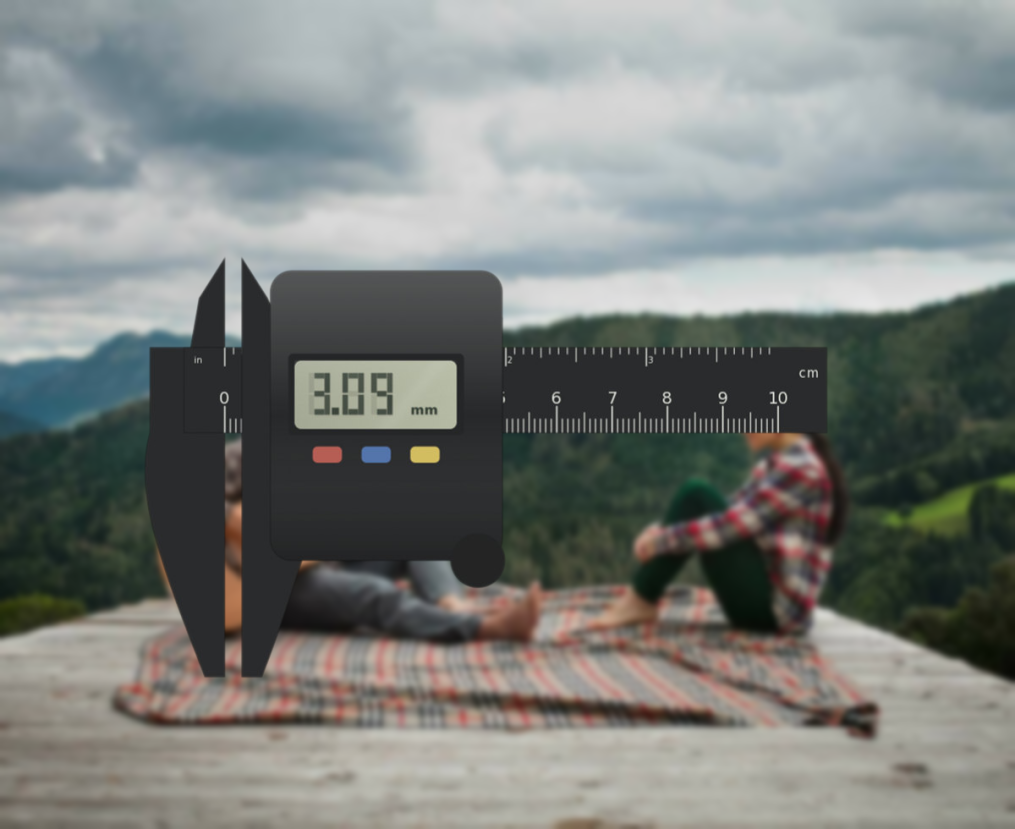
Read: value=3.09 unit=mm
